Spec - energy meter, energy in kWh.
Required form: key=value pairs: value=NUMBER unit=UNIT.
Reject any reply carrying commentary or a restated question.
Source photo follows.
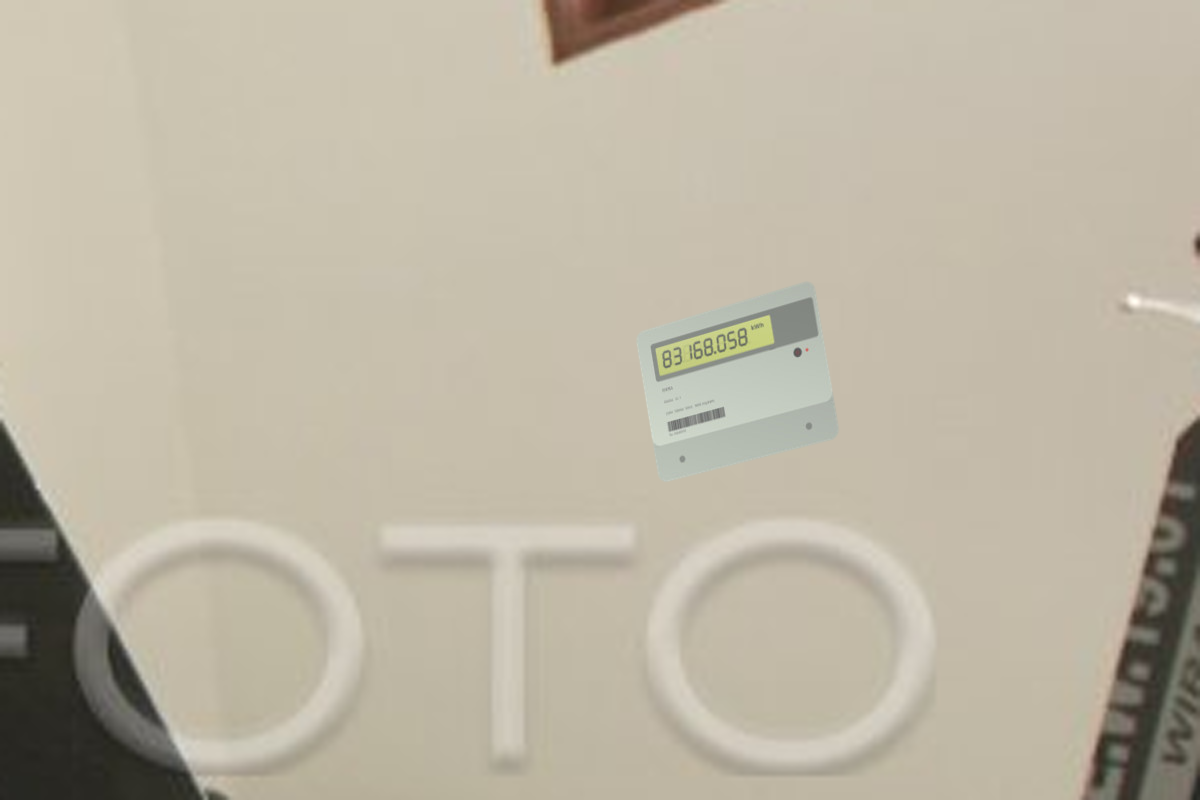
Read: value=83168.058 unit=kWh
